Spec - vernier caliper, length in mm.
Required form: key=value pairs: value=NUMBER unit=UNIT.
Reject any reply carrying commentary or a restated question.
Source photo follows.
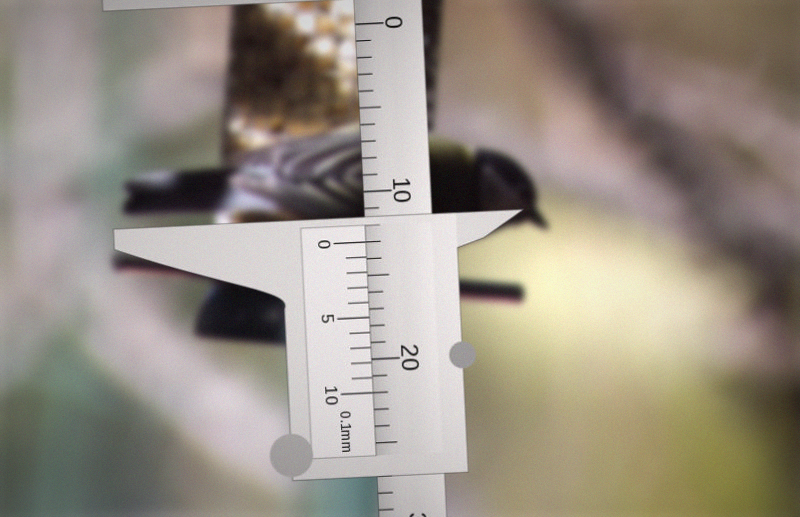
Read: value=13.0 unit=mm
